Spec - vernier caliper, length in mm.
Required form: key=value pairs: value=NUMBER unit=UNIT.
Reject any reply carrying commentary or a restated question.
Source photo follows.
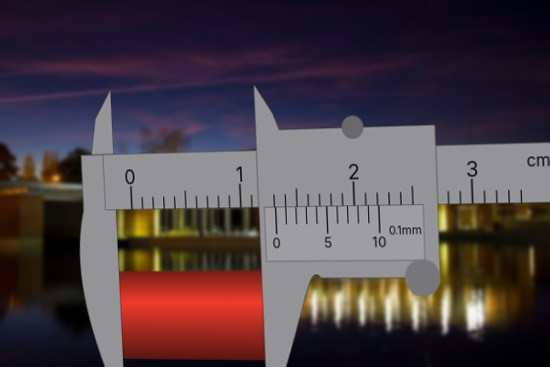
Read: value=13.1 unit=mm
